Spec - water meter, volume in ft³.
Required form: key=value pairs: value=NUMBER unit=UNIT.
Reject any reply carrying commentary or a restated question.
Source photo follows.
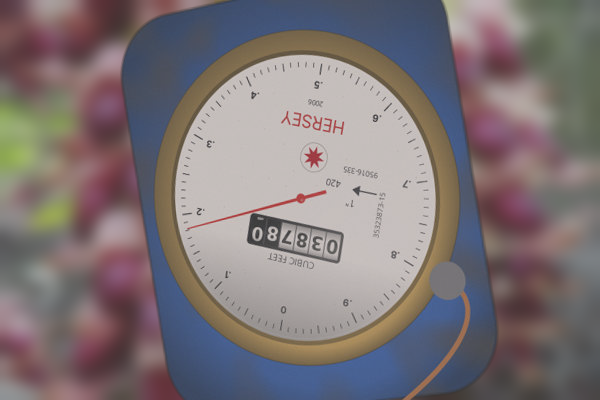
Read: value=38780.18 unit=ft³
